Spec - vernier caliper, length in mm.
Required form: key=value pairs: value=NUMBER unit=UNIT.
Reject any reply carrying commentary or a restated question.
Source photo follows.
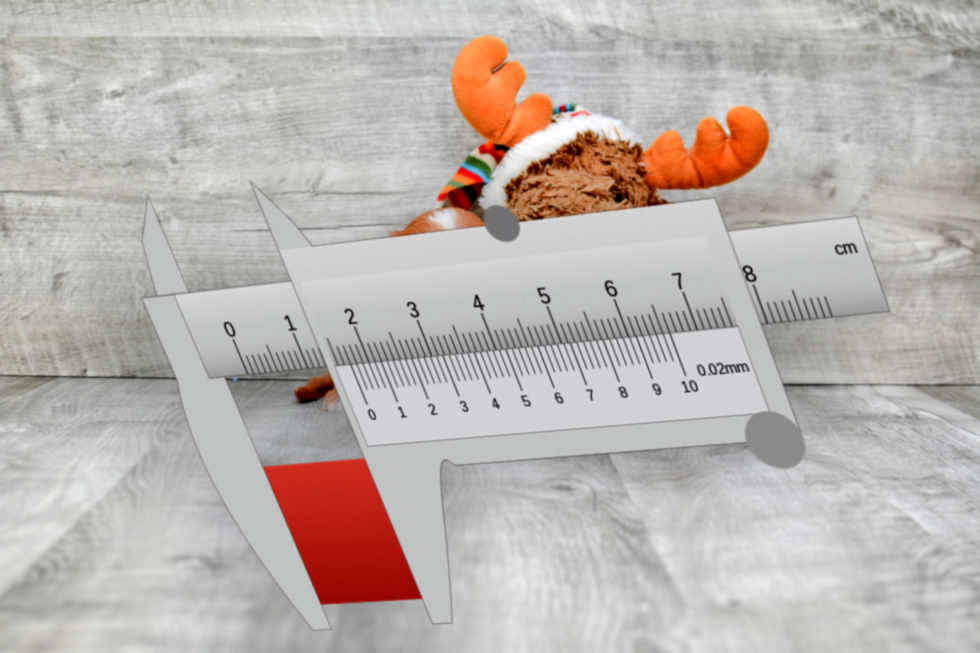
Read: value=17.0 unit=mm
